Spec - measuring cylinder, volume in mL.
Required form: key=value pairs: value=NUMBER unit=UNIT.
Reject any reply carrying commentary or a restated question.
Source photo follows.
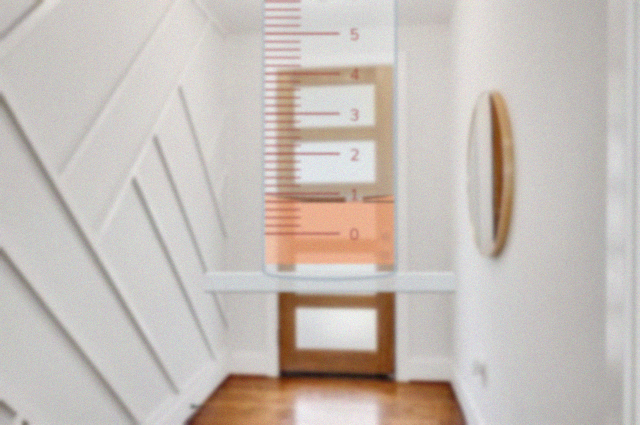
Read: value=0.8 unit=mL
